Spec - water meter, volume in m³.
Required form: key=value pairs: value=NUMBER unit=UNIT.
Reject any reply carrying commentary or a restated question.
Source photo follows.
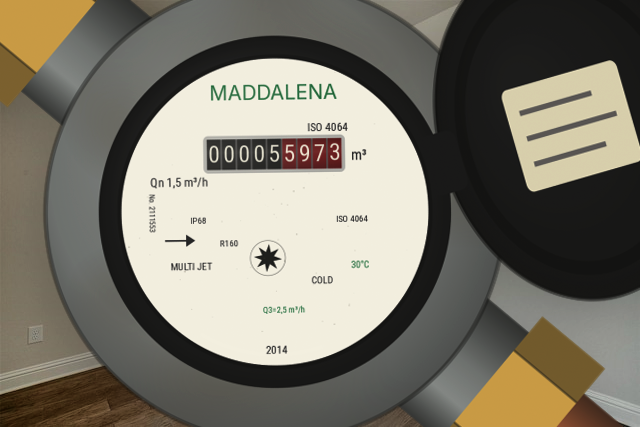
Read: value=5.5973 unit=m³
